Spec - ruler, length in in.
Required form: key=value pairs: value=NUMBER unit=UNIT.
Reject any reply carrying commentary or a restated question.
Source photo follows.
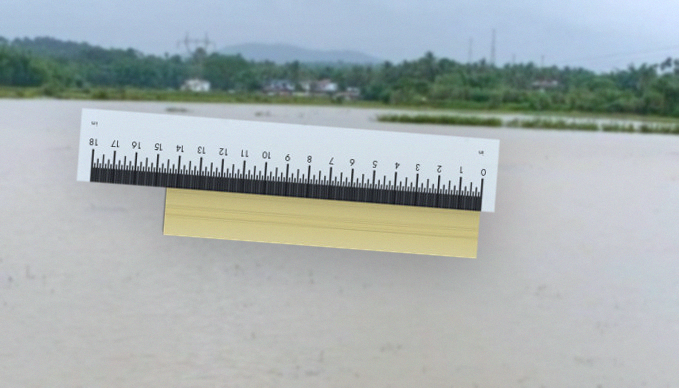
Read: value=14.5 unit=in
